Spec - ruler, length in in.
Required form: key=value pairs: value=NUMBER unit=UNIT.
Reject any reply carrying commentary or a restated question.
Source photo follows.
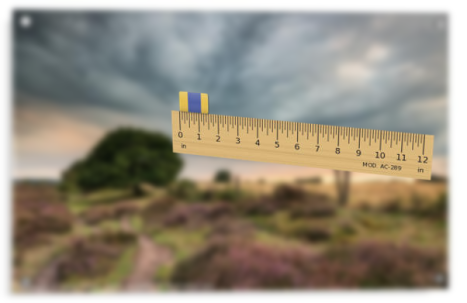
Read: value=1.5 unit=in
